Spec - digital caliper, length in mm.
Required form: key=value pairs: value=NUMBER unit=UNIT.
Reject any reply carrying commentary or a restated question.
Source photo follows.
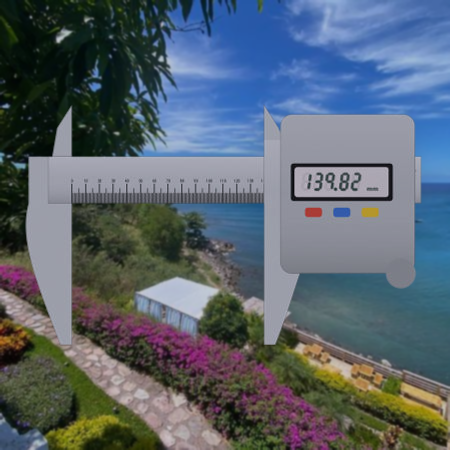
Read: value=139.82 unit=mm
